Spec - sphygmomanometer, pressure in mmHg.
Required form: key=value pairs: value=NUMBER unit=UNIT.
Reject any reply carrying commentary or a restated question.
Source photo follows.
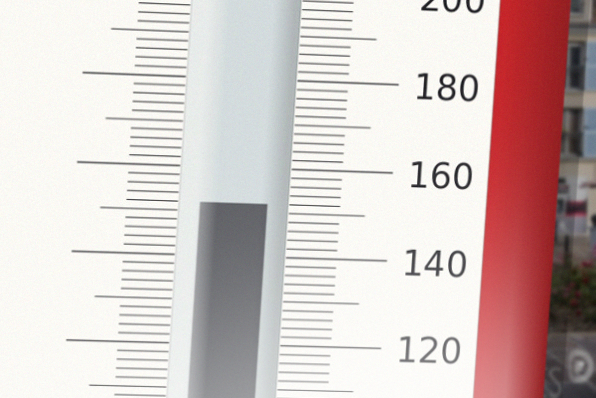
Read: value=152 unit=mmHg
